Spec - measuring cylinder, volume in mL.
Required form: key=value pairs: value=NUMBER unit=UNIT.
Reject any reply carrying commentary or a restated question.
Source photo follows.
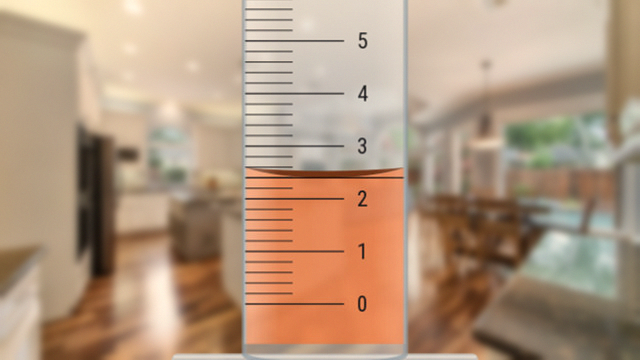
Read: value=2.4 unit=mL
